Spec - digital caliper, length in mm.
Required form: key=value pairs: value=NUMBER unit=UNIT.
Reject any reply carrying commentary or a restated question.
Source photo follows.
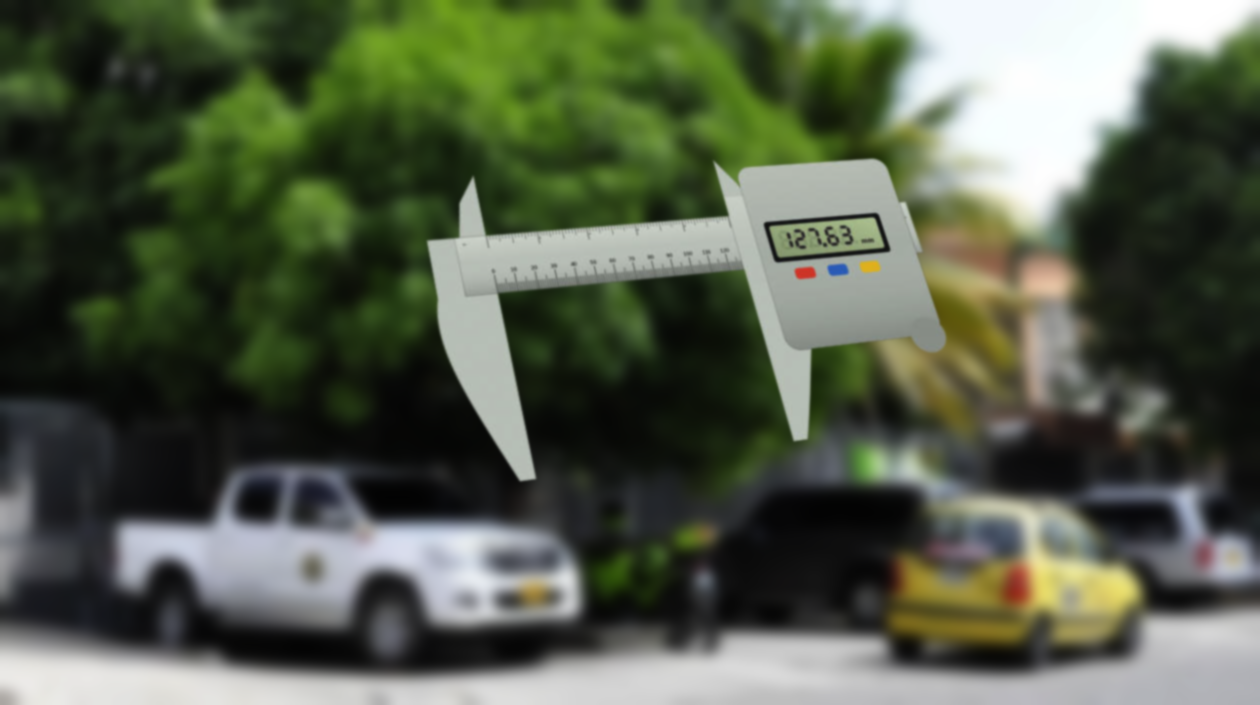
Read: value=127.63 unit=mm
